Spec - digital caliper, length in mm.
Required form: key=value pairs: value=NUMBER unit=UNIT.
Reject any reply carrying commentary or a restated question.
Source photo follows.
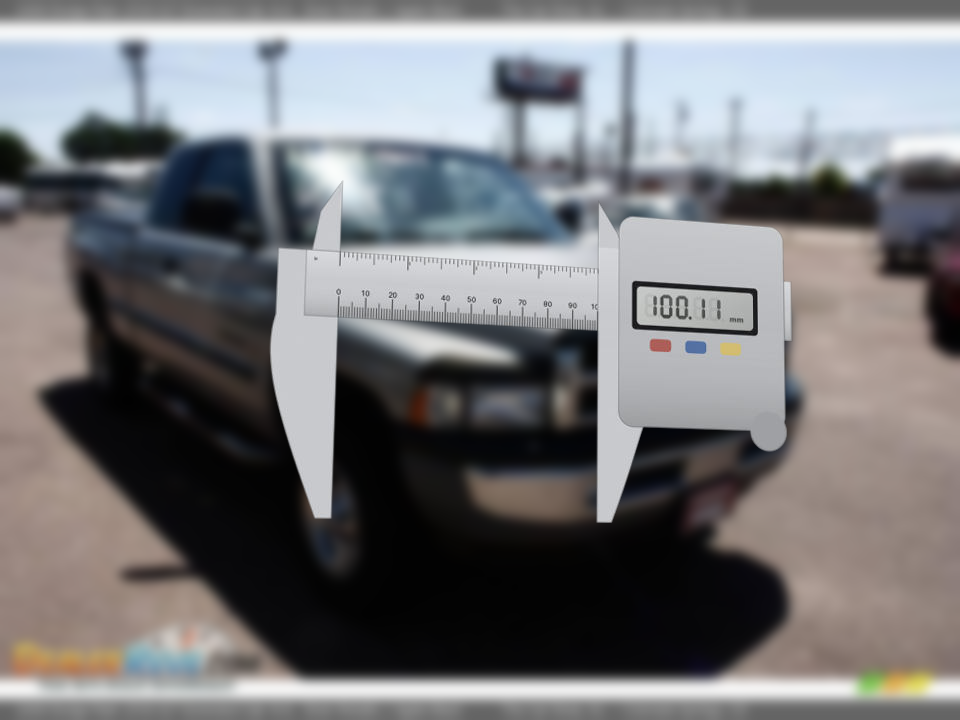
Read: value=100.11 unit=mm
